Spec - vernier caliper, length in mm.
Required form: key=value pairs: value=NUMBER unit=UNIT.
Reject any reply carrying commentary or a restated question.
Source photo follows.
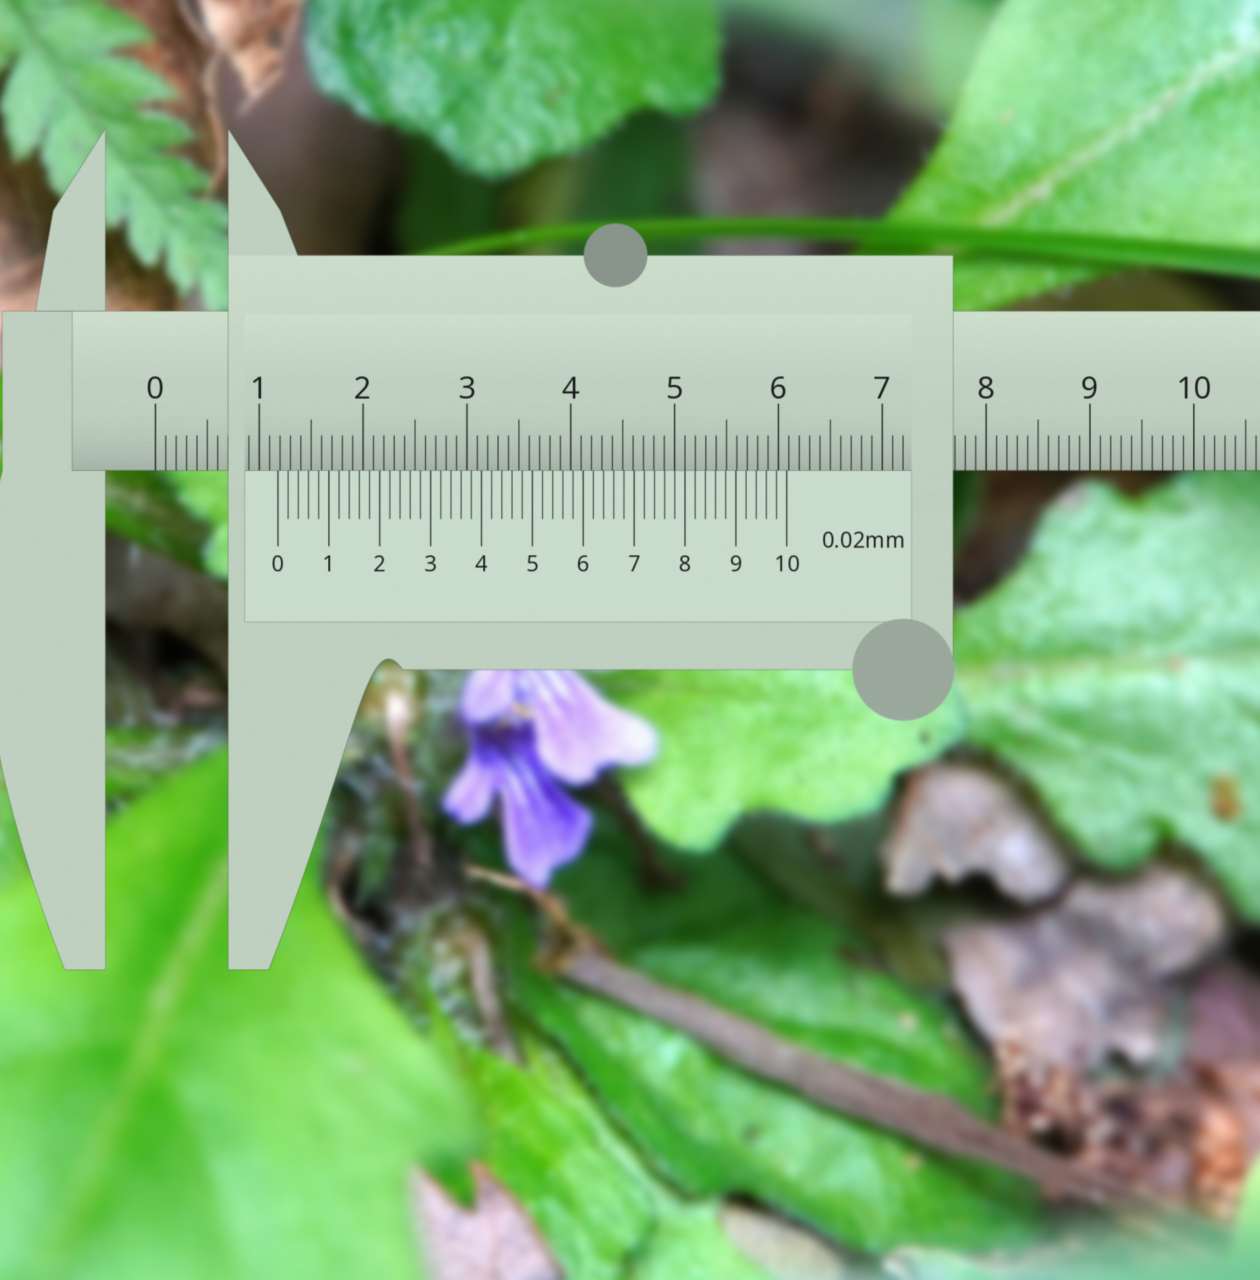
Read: value=11.8 unit=mm
